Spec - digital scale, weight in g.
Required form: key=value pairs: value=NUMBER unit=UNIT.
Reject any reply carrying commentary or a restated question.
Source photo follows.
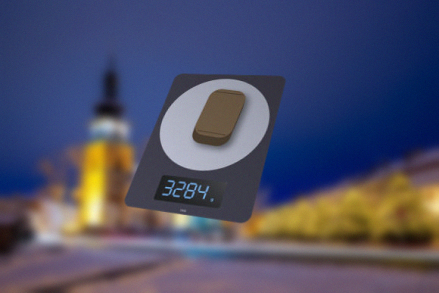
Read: value=3284 unit=g
